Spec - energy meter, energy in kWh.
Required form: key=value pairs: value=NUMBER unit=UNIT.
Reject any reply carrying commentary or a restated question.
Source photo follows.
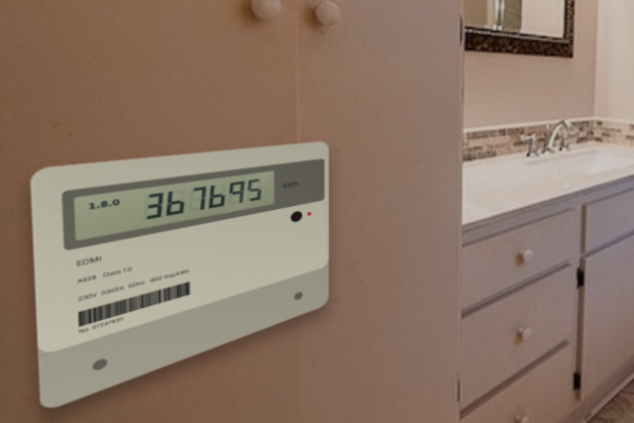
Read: value=367695 unit=kWh
